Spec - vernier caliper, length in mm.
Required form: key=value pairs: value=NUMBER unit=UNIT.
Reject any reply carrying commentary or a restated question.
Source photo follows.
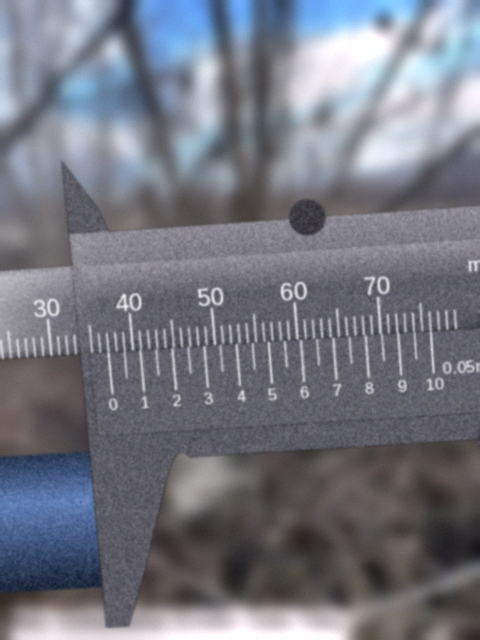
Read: value=37.0 unit=mm
